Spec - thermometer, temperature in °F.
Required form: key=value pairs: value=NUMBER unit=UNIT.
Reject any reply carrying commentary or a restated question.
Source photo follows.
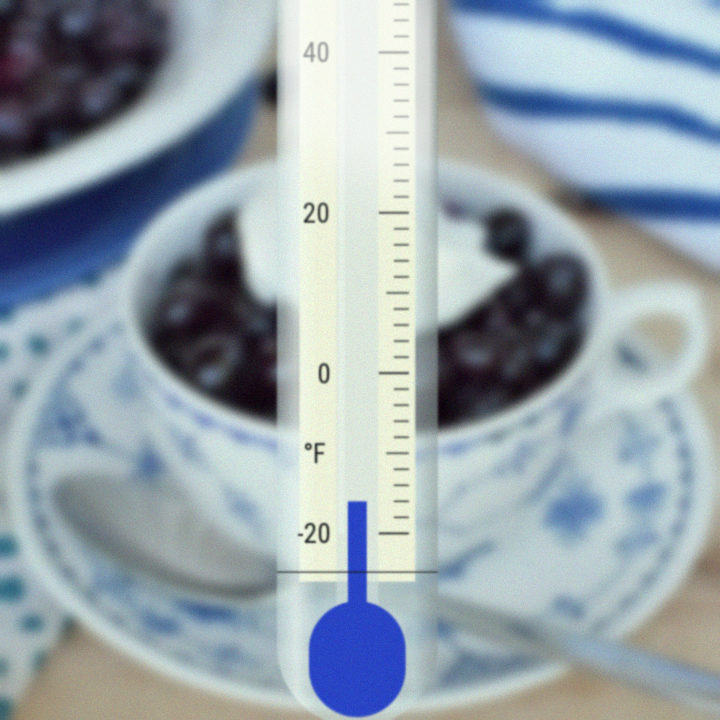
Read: value=-16 unit=°F
